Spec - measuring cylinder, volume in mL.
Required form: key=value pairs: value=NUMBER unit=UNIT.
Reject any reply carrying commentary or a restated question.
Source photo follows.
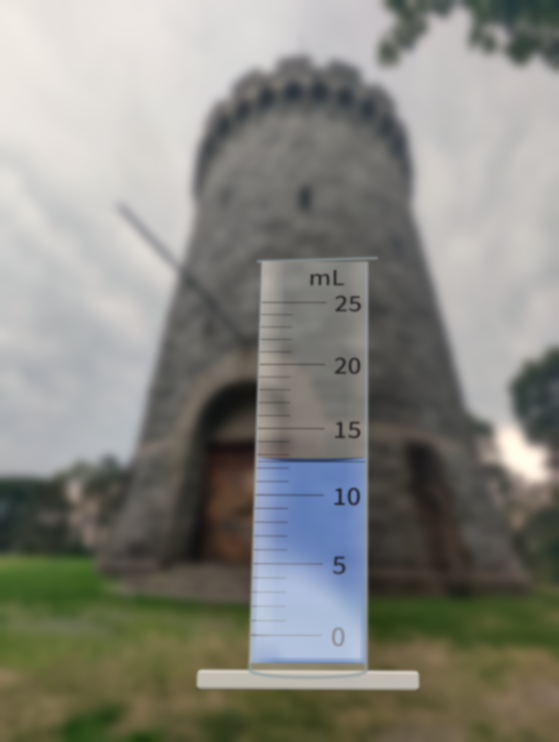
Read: value=12.5 unit=mL
